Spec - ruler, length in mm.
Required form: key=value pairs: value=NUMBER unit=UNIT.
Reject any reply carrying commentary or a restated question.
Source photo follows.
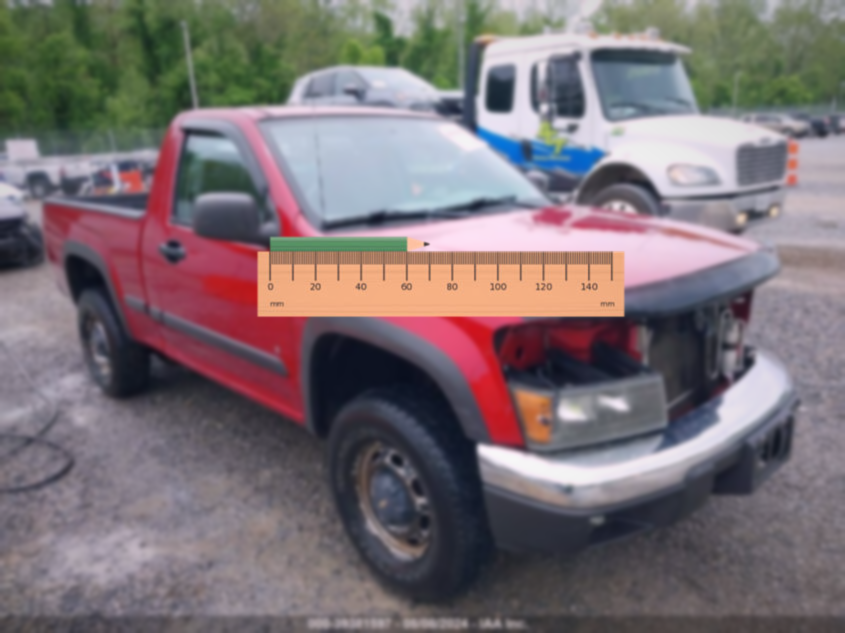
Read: value=70 unit=mm
